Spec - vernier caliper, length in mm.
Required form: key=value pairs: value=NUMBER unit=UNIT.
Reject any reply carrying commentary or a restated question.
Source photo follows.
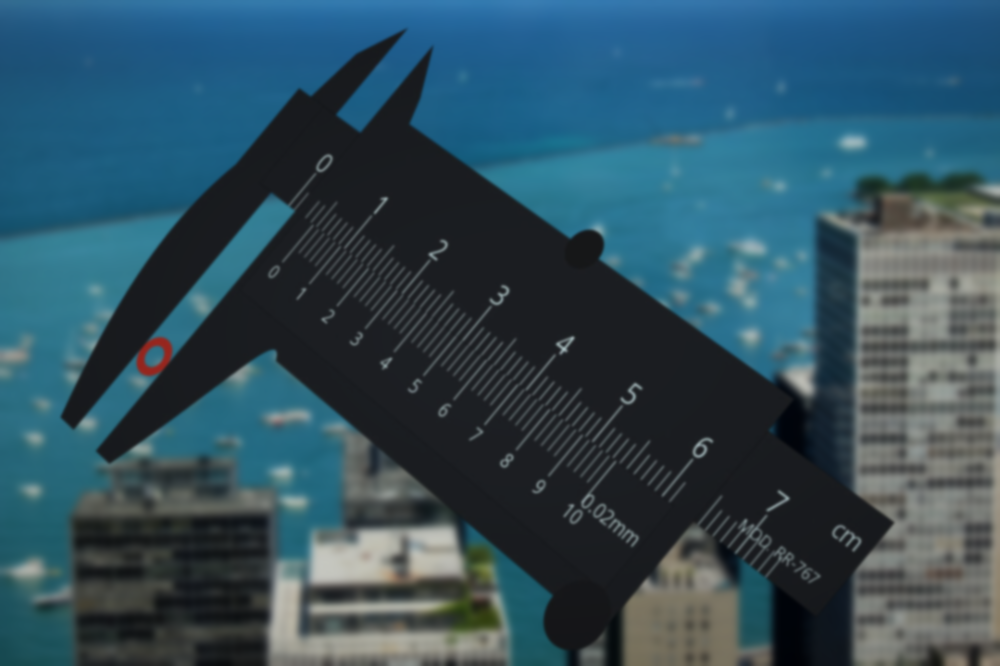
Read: value=4.5 unit=mm
